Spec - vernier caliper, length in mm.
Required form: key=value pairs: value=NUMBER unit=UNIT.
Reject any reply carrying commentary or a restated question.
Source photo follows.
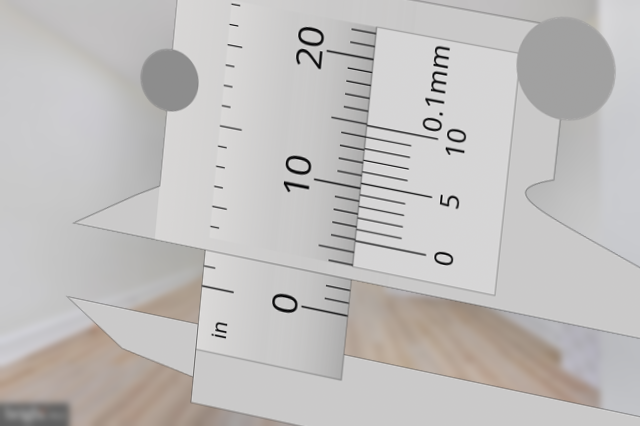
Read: value=5.9 unit=mm
